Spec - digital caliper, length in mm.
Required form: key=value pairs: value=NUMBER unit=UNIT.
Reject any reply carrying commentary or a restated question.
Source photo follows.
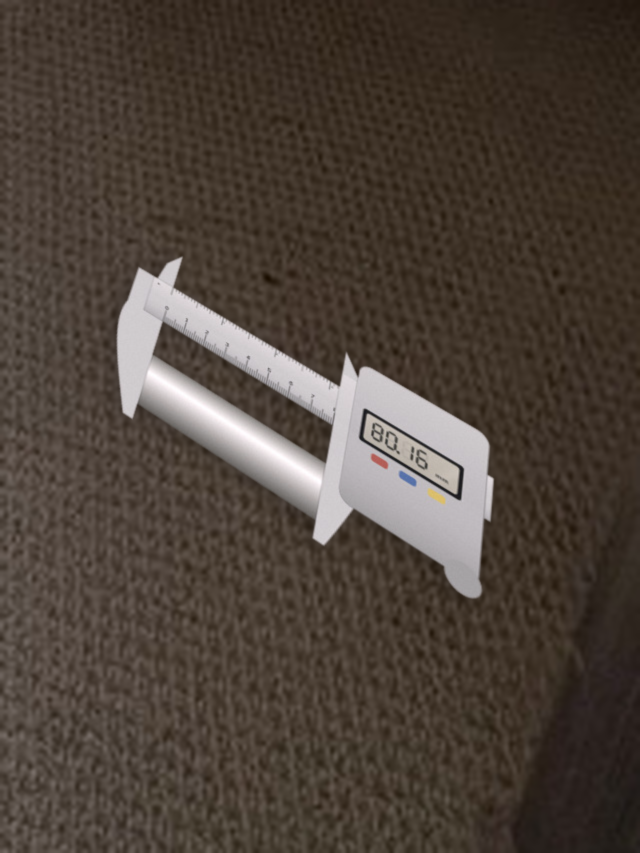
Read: value=80.16 unit=mm
